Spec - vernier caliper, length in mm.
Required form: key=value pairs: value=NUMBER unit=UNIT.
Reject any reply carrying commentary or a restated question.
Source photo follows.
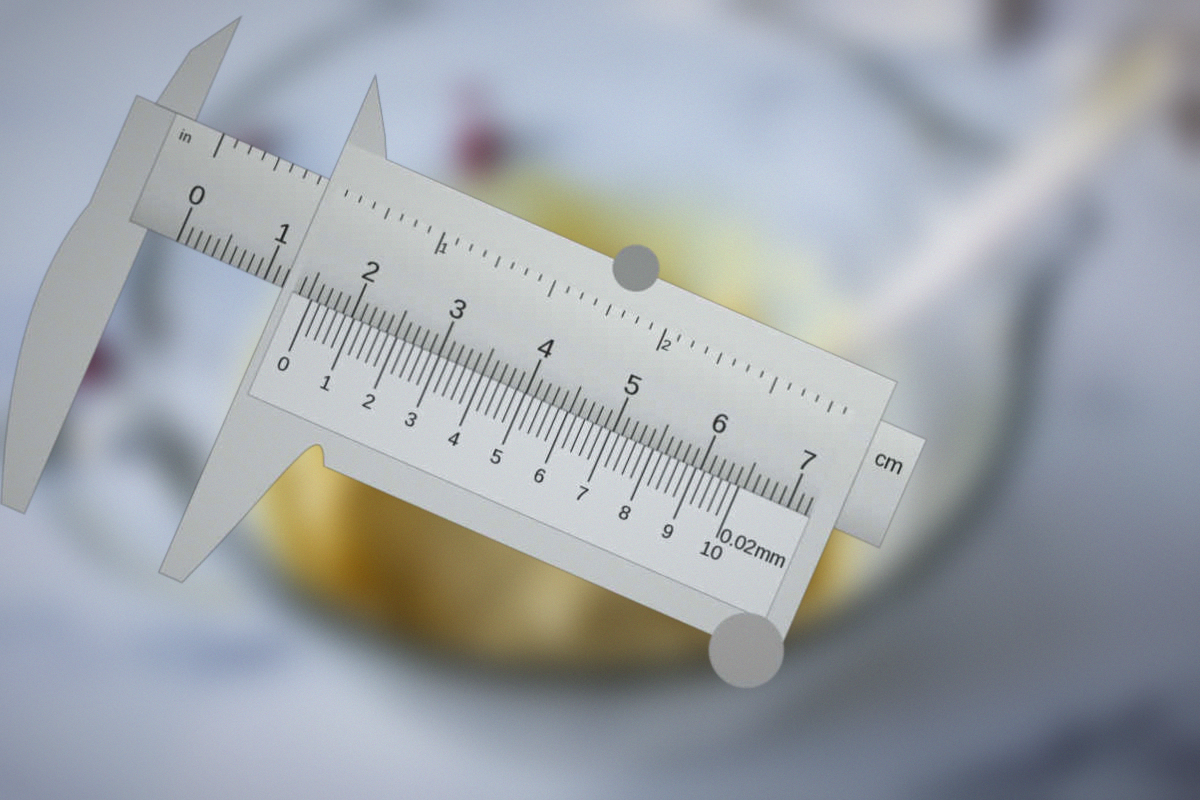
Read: value=15.4 unit=mm
